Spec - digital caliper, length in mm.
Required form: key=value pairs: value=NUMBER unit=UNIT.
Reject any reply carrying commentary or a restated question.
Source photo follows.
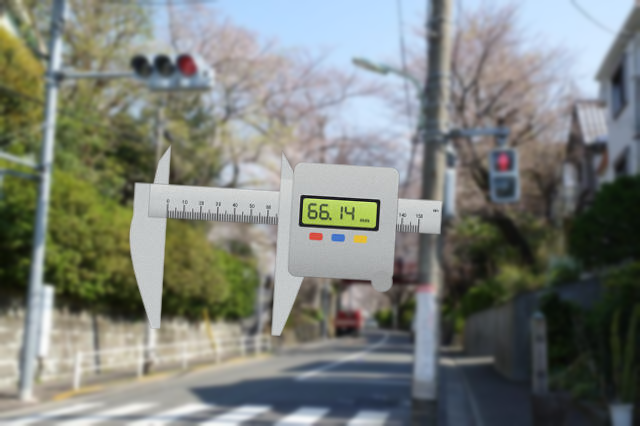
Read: value=66.14 unit=mm
